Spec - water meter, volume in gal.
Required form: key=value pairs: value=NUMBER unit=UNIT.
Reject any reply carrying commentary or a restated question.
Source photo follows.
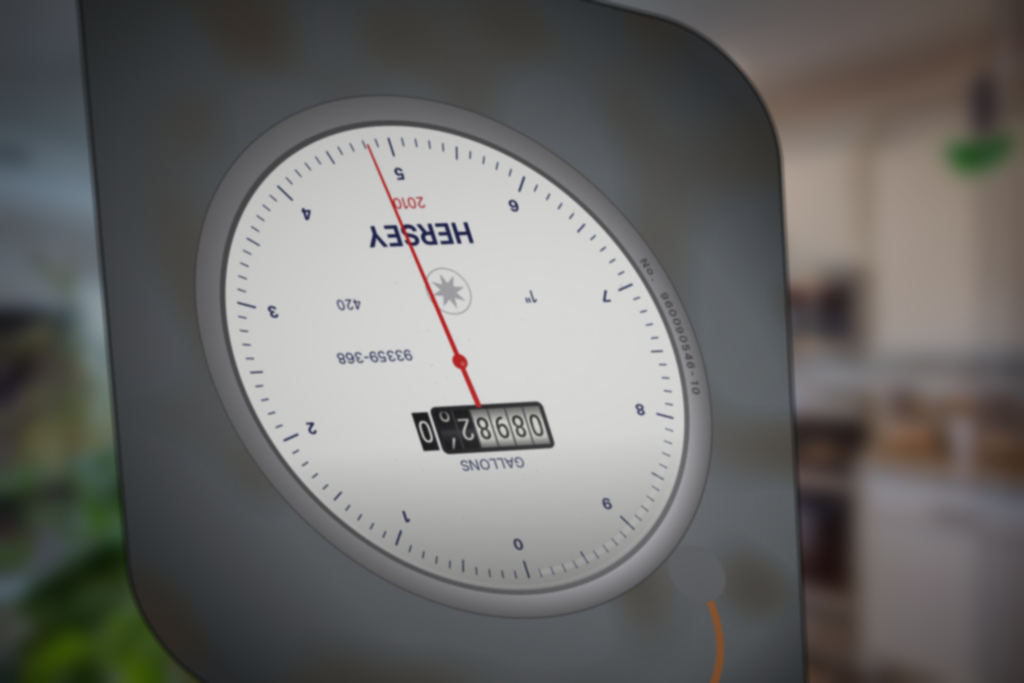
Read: value=898274.8 unit=gal
